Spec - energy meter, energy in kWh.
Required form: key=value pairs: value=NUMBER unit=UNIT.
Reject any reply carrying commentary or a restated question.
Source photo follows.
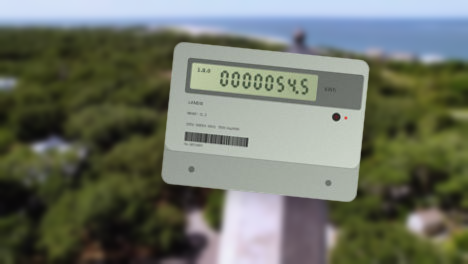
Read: value=54.5 unit=kWh
